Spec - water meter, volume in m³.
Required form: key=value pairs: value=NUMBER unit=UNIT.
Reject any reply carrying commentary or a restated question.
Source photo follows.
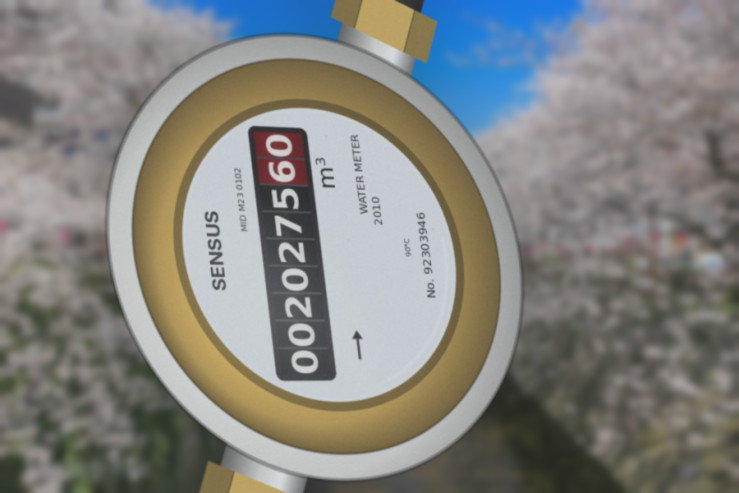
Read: value=20275.60 unit=m³
